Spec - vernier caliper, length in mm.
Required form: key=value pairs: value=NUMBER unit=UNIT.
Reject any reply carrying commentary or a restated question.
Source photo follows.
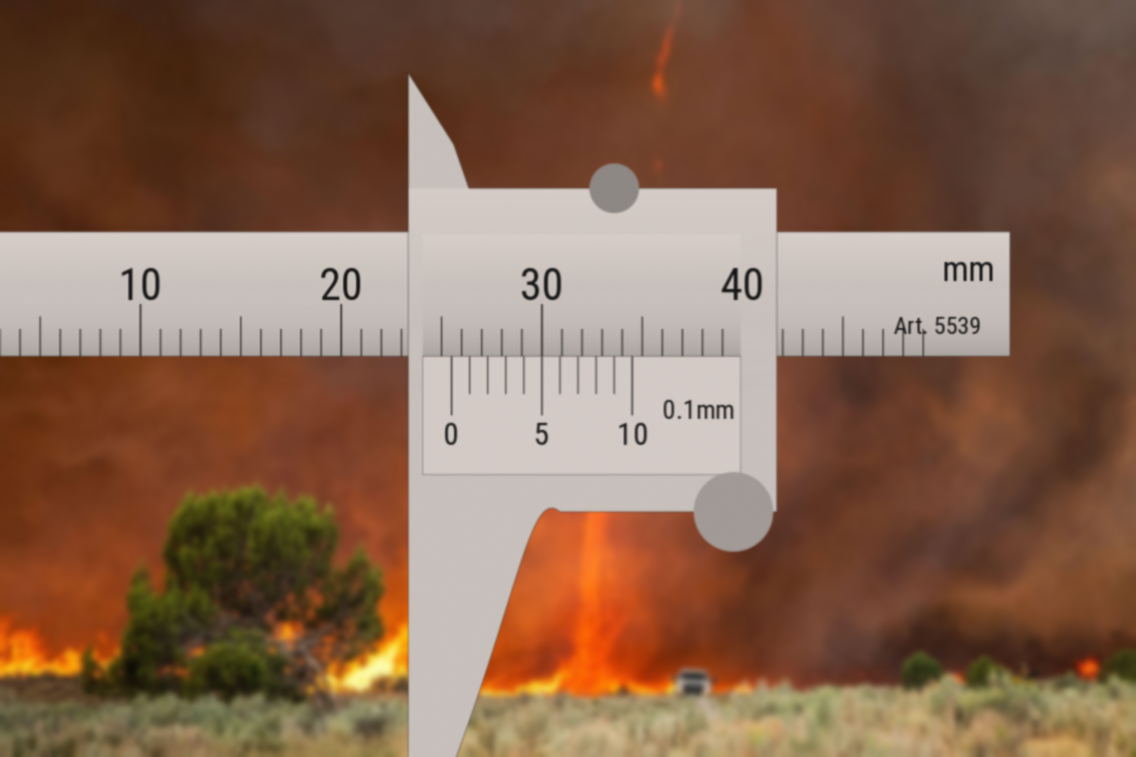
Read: value=25.5 unit=mm
